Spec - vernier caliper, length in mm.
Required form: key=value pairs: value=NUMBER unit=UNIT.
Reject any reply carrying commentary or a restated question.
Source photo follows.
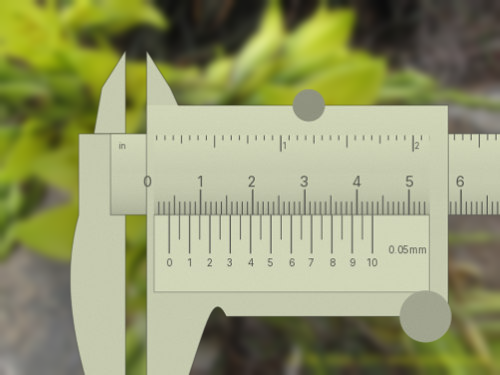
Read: value=4.0 unit=mm
